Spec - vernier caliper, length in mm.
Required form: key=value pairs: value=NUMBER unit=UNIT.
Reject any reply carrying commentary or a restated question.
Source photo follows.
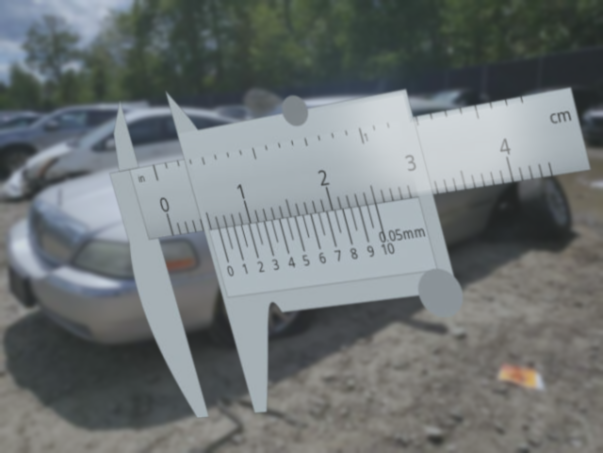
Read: value=6.0 unit=mm
